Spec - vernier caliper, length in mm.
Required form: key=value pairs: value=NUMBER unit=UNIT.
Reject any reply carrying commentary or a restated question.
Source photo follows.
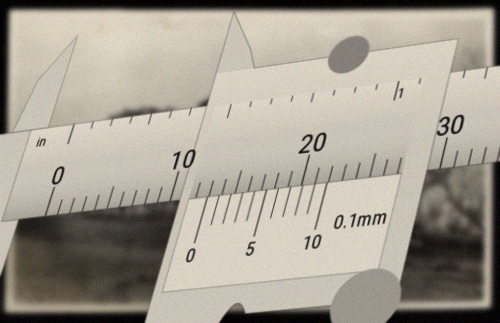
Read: value=12.9 unit=mm
